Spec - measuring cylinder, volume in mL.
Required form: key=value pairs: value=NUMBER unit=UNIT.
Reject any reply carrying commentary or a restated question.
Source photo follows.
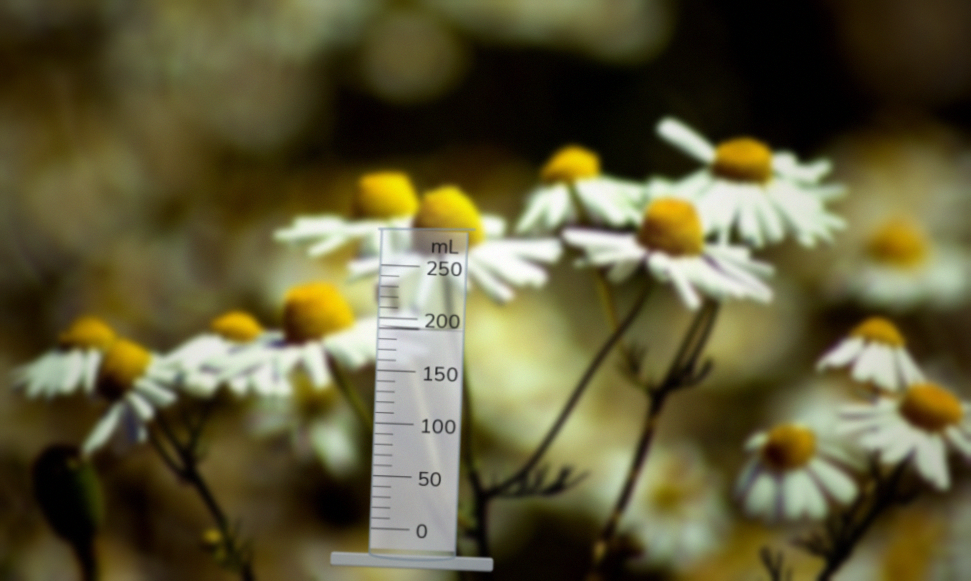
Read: value=190 unit=mL
